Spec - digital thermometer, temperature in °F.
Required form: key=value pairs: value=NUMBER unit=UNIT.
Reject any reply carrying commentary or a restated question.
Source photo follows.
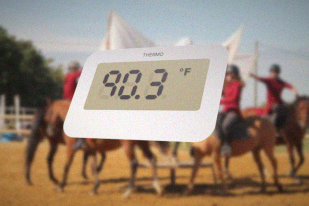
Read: value=90.3 unit=°F
